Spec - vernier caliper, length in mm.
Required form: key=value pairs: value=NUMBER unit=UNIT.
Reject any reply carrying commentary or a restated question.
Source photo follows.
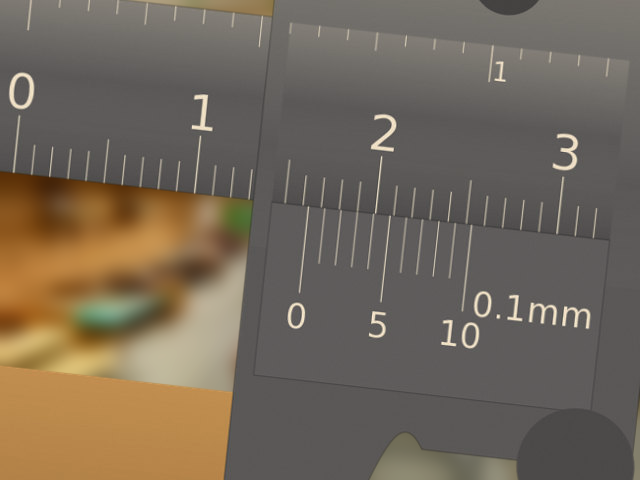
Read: value=16.3 unit=mm
